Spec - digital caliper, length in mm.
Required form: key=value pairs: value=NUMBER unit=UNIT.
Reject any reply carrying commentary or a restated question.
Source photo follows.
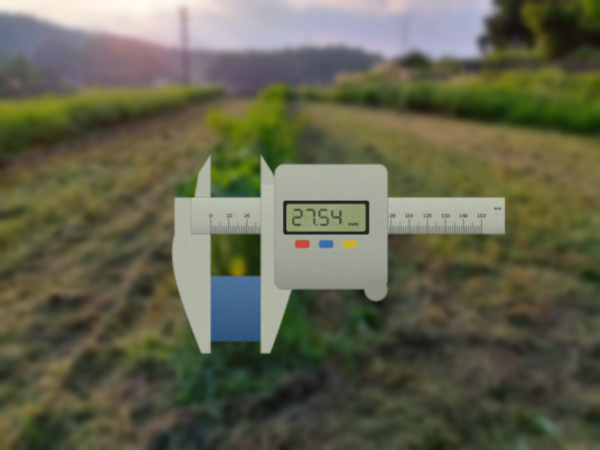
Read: value=27.54 unit=mm
